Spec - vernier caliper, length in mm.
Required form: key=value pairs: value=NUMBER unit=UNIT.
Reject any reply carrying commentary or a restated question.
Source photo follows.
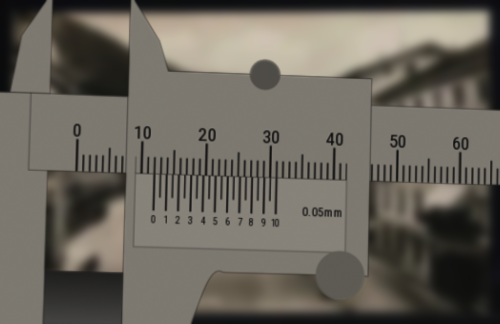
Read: value=12.0 unit=mm
